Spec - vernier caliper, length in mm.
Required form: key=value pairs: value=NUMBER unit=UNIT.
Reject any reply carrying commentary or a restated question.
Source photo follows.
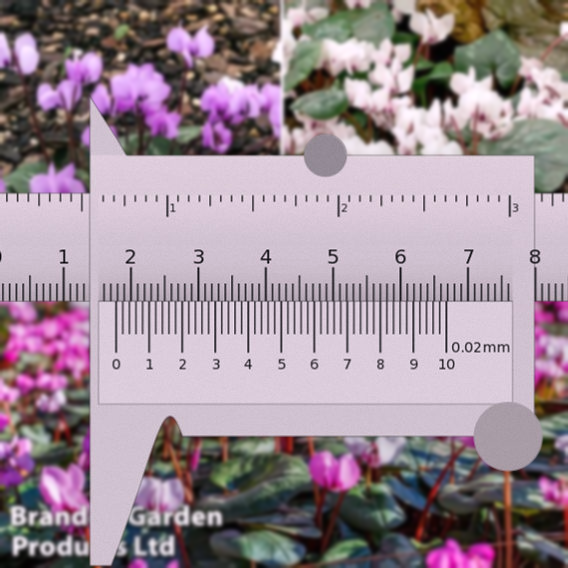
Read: value=17.8 unit=mm
